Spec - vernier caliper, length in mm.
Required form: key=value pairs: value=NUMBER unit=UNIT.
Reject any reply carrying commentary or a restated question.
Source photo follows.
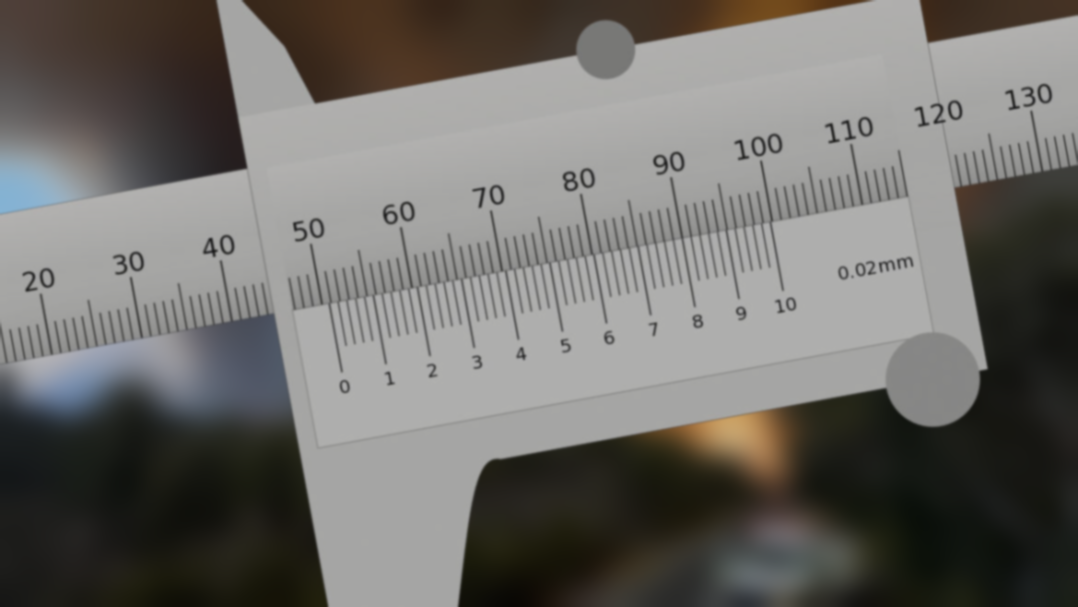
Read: value=50.8 unit=mm
